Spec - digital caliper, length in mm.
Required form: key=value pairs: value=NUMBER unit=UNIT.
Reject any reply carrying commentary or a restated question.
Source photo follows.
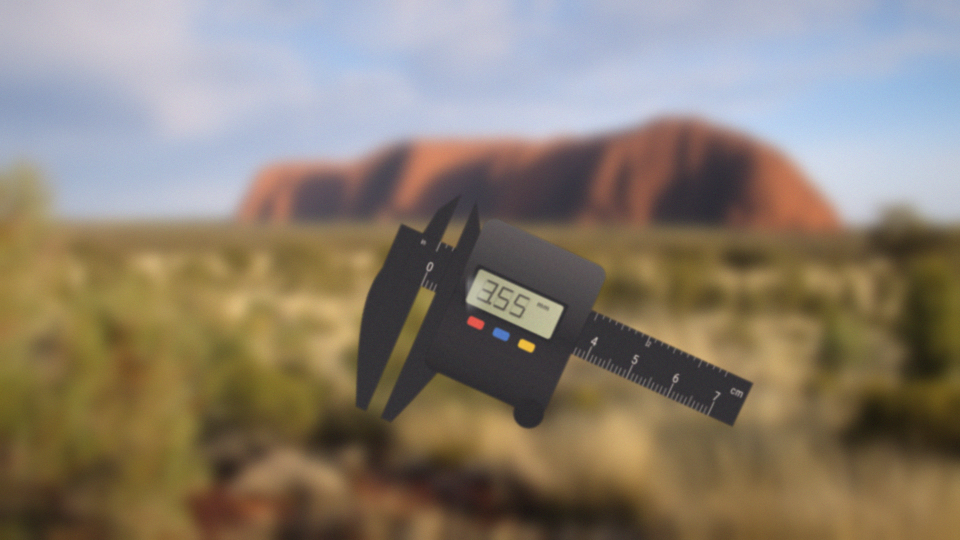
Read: value=3.55 unit=mm
